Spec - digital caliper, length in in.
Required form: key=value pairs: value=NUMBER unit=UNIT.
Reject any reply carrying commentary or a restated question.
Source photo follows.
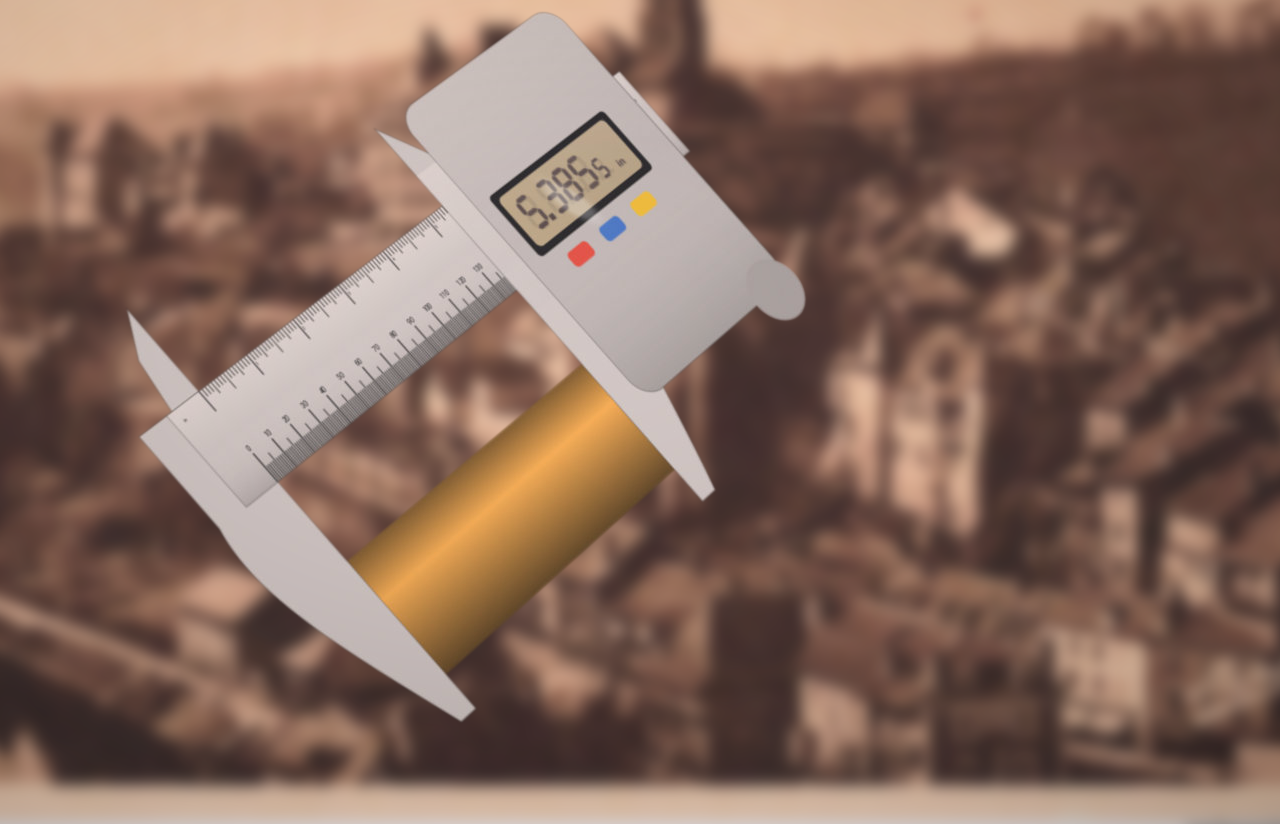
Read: value=5.3855 unit=in
